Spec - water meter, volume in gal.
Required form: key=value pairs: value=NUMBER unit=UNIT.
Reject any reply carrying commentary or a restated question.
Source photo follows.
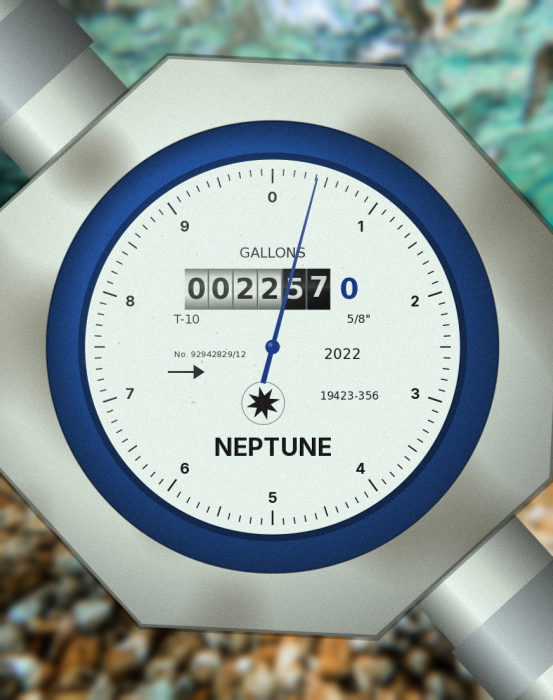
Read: value=22570.4 unit=gal
